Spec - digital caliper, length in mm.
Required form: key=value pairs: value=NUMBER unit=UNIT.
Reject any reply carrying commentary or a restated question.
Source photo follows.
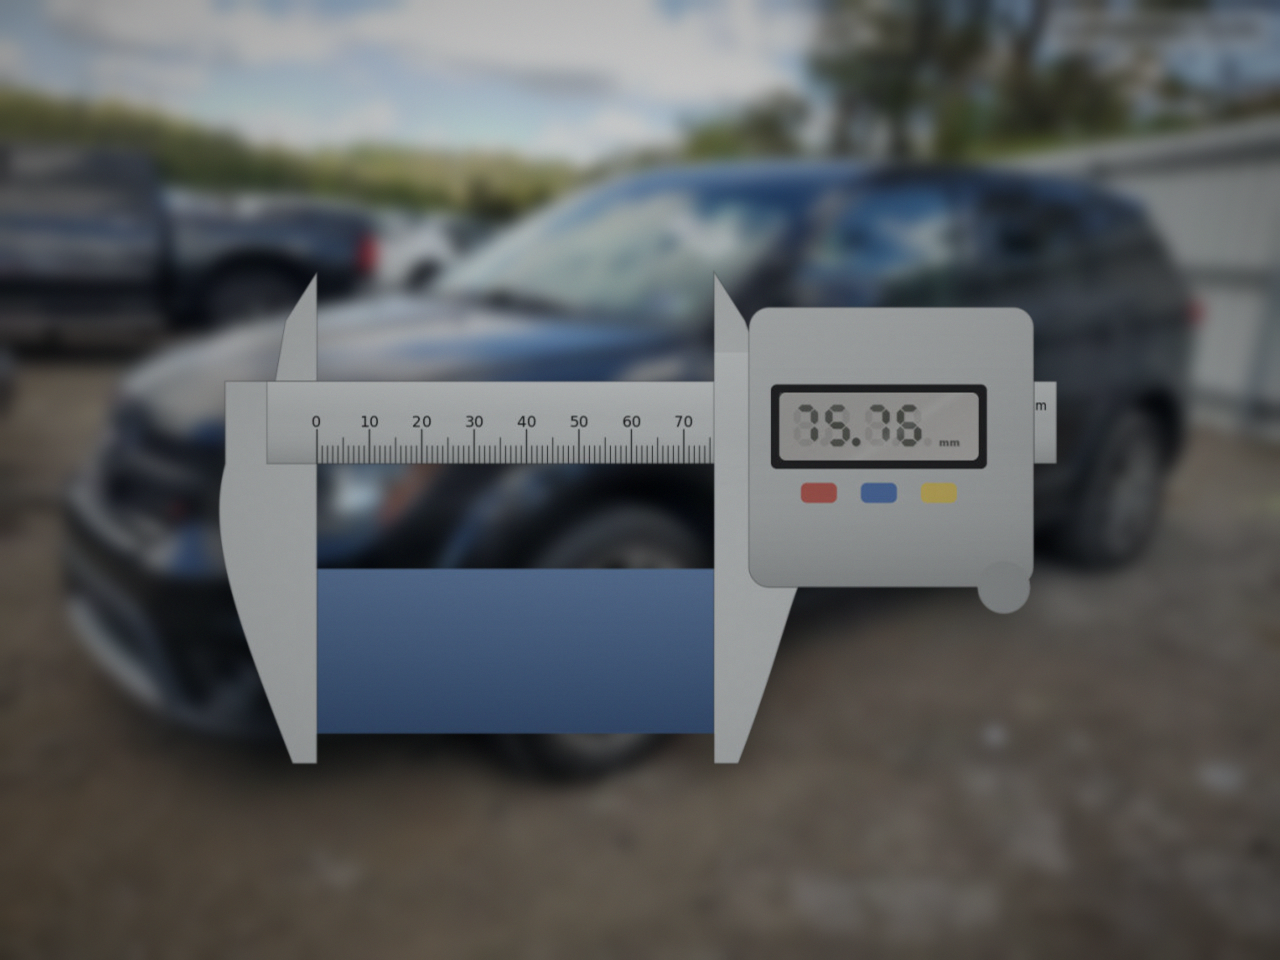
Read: value=75.76 unit=mm
